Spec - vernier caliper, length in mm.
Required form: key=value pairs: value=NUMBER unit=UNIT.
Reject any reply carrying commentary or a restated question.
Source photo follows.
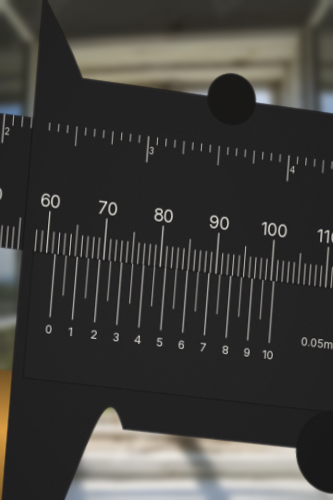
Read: value=61.5 unit=mm
